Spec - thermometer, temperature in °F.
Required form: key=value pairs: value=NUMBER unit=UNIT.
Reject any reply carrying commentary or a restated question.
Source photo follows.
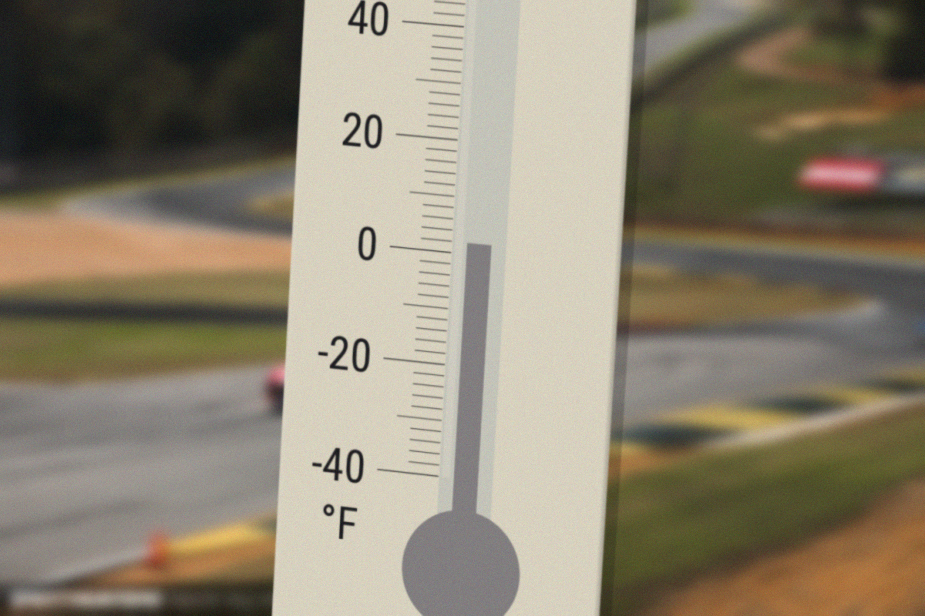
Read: value=2 unit=°F
